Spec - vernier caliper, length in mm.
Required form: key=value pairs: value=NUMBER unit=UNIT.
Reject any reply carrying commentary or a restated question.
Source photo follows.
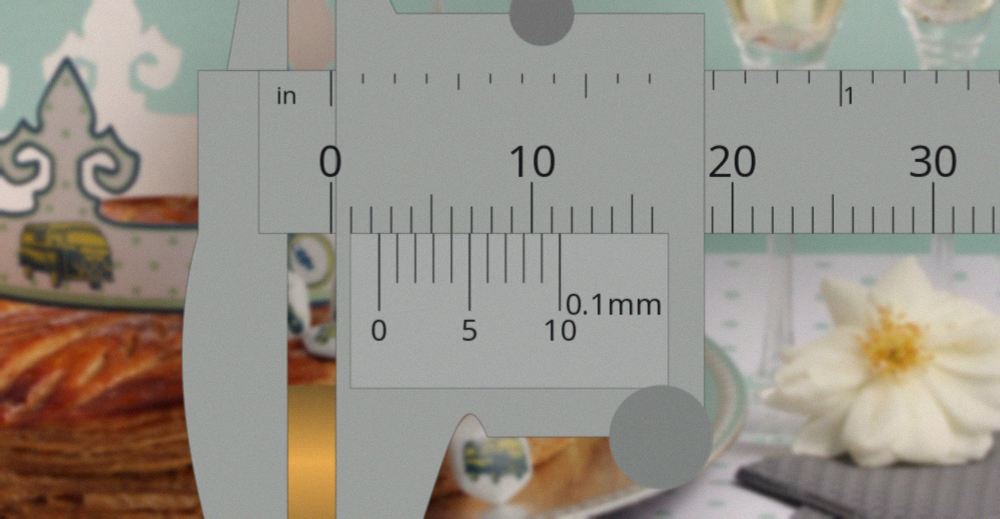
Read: value=2.4 unit=mm
